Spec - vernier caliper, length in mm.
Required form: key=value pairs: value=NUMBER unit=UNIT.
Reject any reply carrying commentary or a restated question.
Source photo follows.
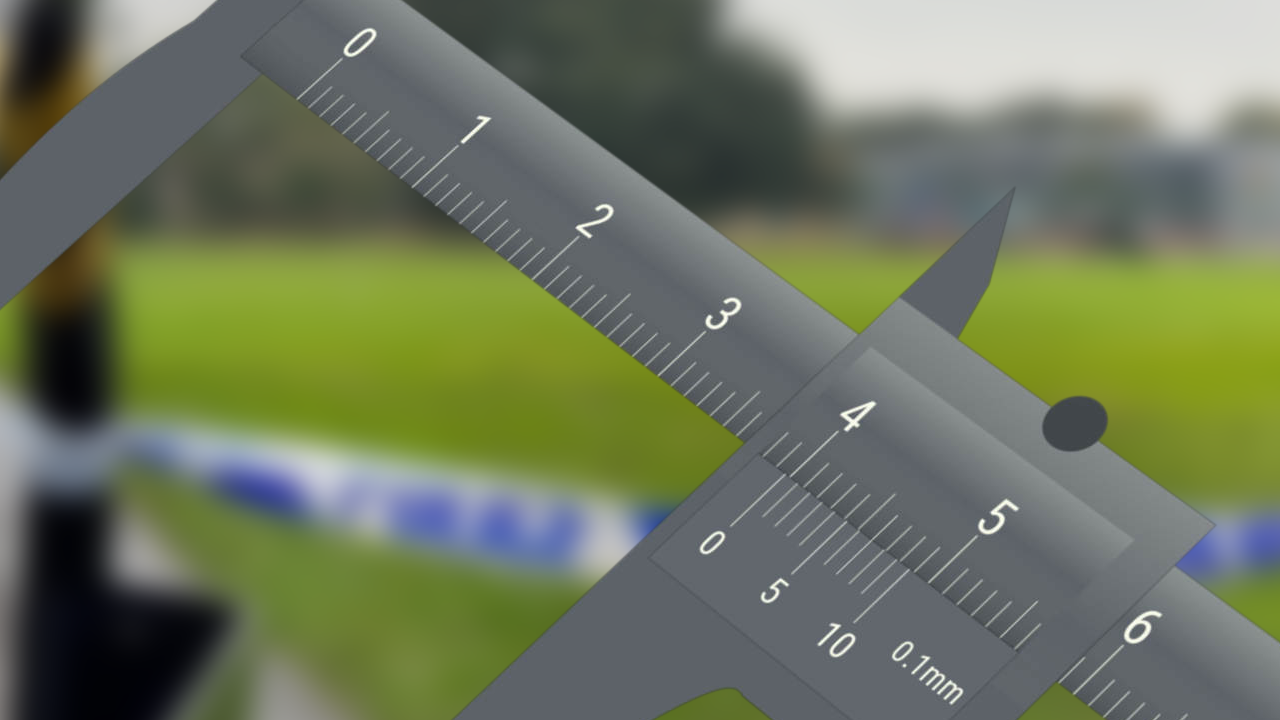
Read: value=39.7 unit=mm
